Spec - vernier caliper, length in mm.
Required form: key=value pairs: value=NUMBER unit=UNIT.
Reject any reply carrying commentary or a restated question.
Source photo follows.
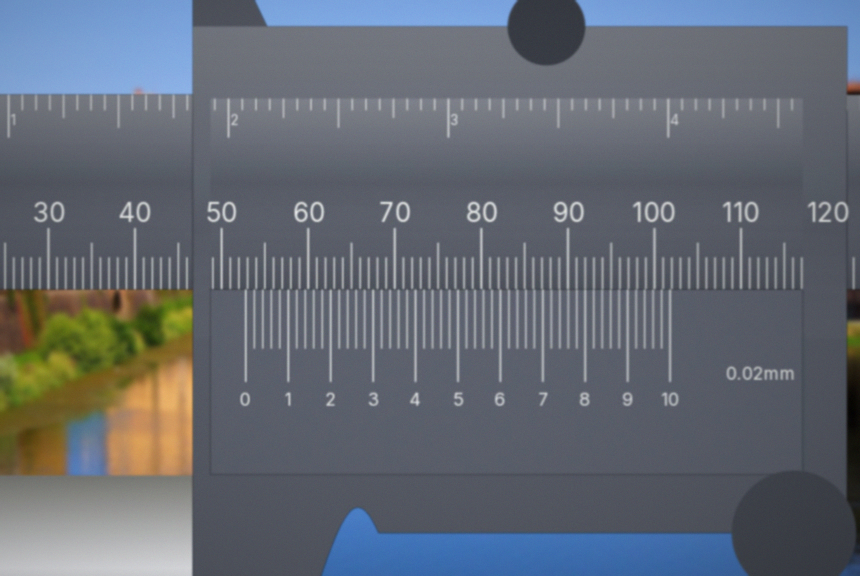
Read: value=52.8 unit=mm
